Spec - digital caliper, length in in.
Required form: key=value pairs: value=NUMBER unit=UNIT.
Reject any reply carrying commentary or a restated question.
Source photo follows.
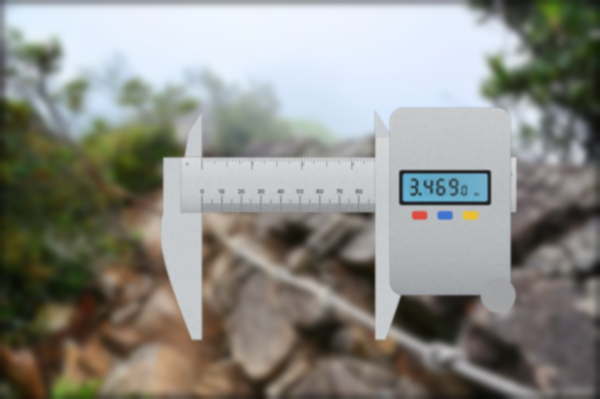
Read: value=3.4690 unit=in
